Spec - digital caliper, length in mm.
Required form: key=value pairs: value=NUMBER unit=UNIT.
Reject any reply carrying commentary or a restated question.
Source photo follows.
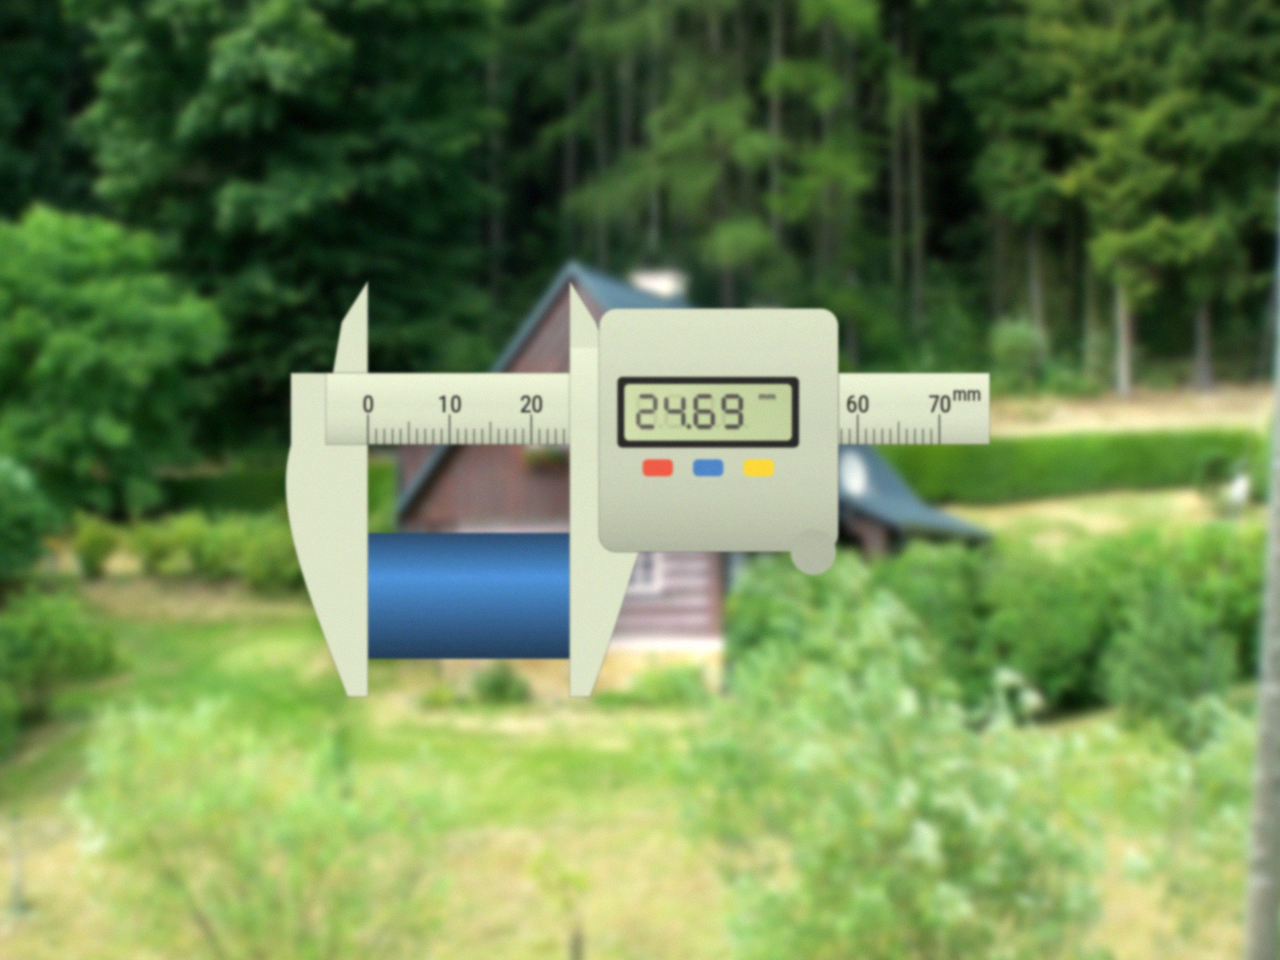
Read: value=24.69 unit=mm
